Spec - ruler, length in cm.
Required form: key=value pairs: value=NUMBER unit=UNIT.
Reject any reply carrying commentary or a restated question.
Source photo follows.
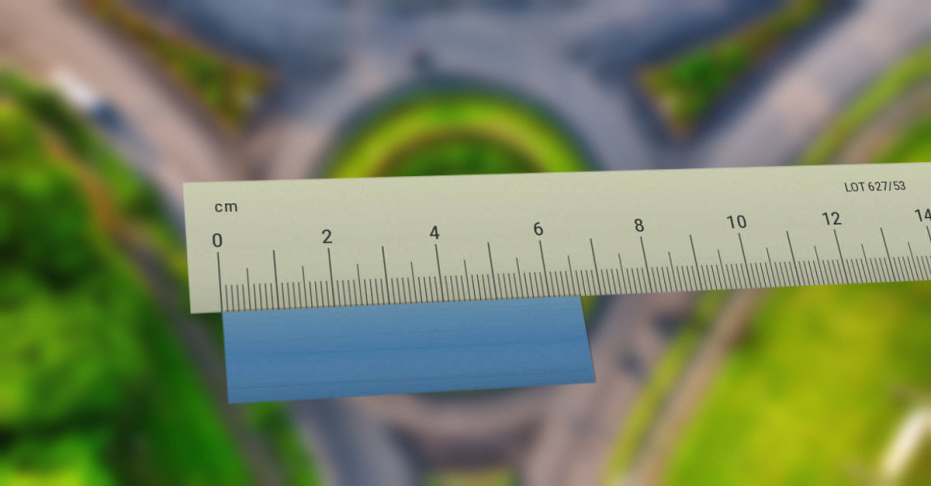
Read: value=6.6 unit=cm
